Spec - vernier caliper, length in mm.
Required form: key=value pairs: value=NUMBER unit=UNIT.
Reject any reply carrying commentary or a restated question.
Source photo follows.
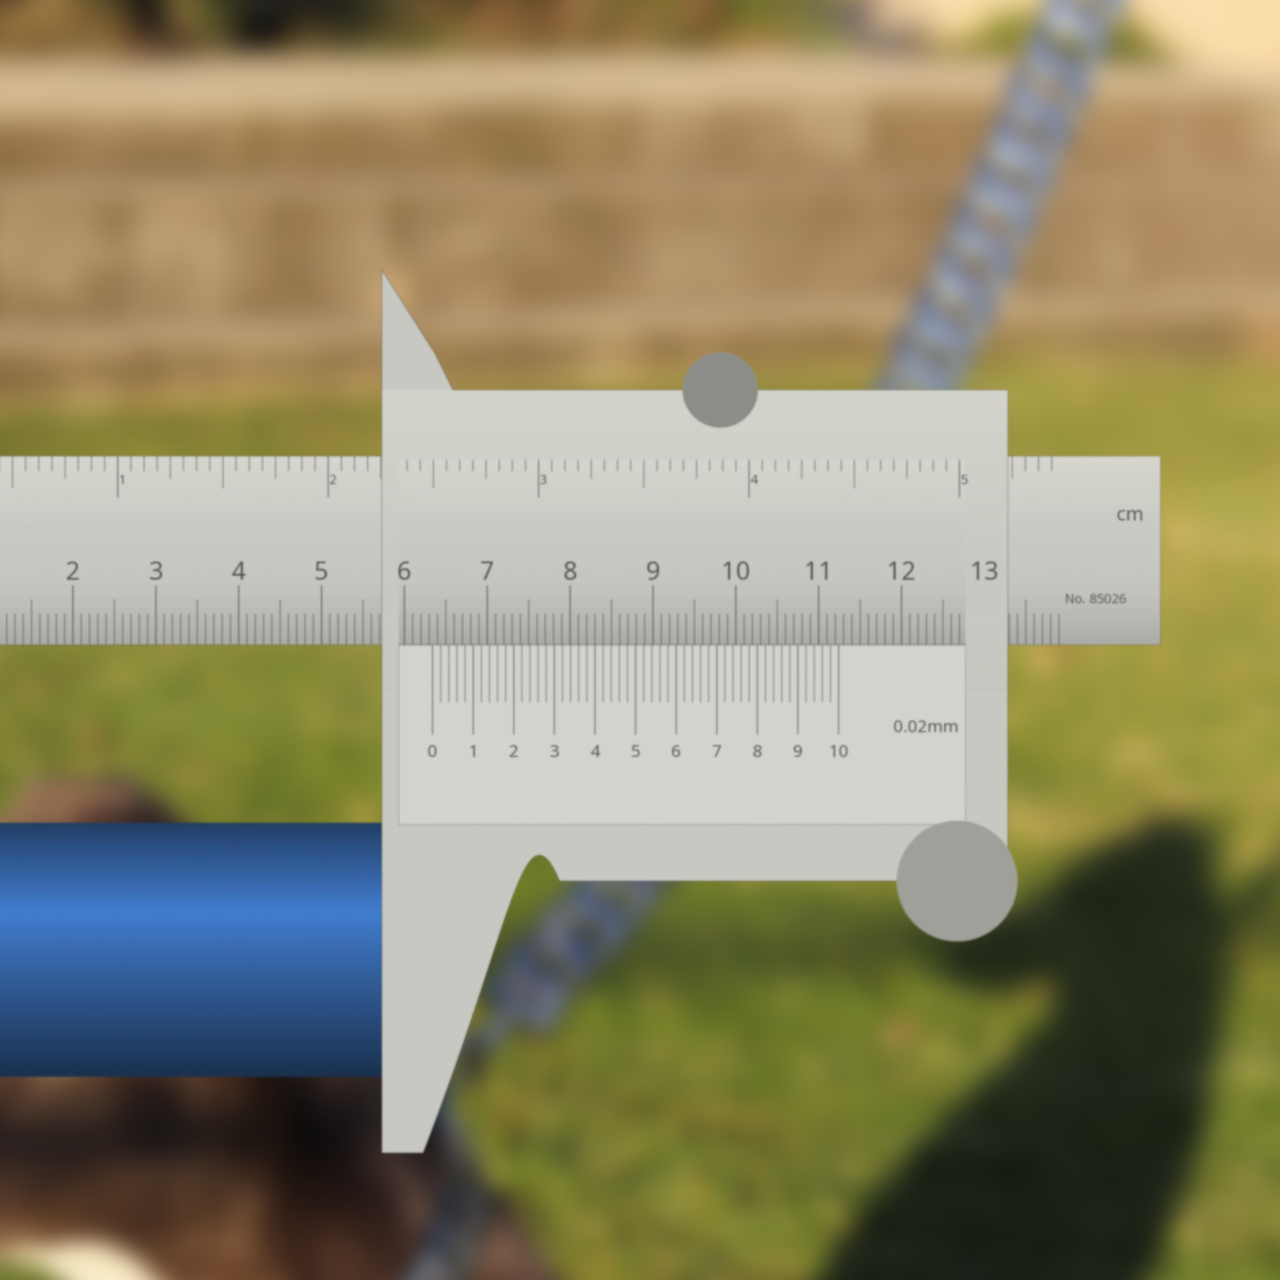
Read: value=63.4 unit=mm
